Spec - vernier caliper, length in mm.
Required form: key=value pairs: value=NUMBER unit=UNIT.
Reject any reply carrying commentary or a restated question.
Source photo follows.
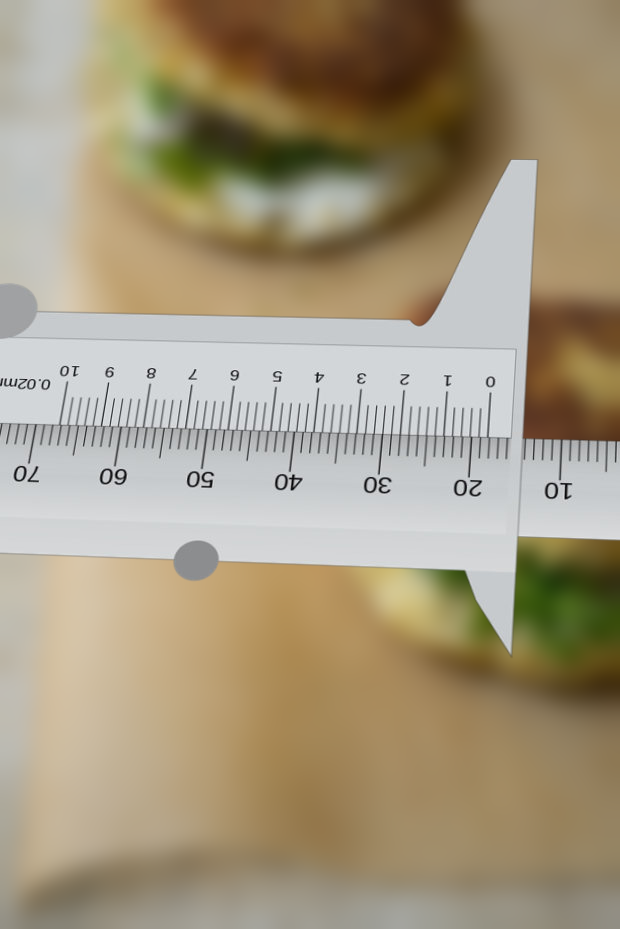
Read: value=18.2 unit=mm
